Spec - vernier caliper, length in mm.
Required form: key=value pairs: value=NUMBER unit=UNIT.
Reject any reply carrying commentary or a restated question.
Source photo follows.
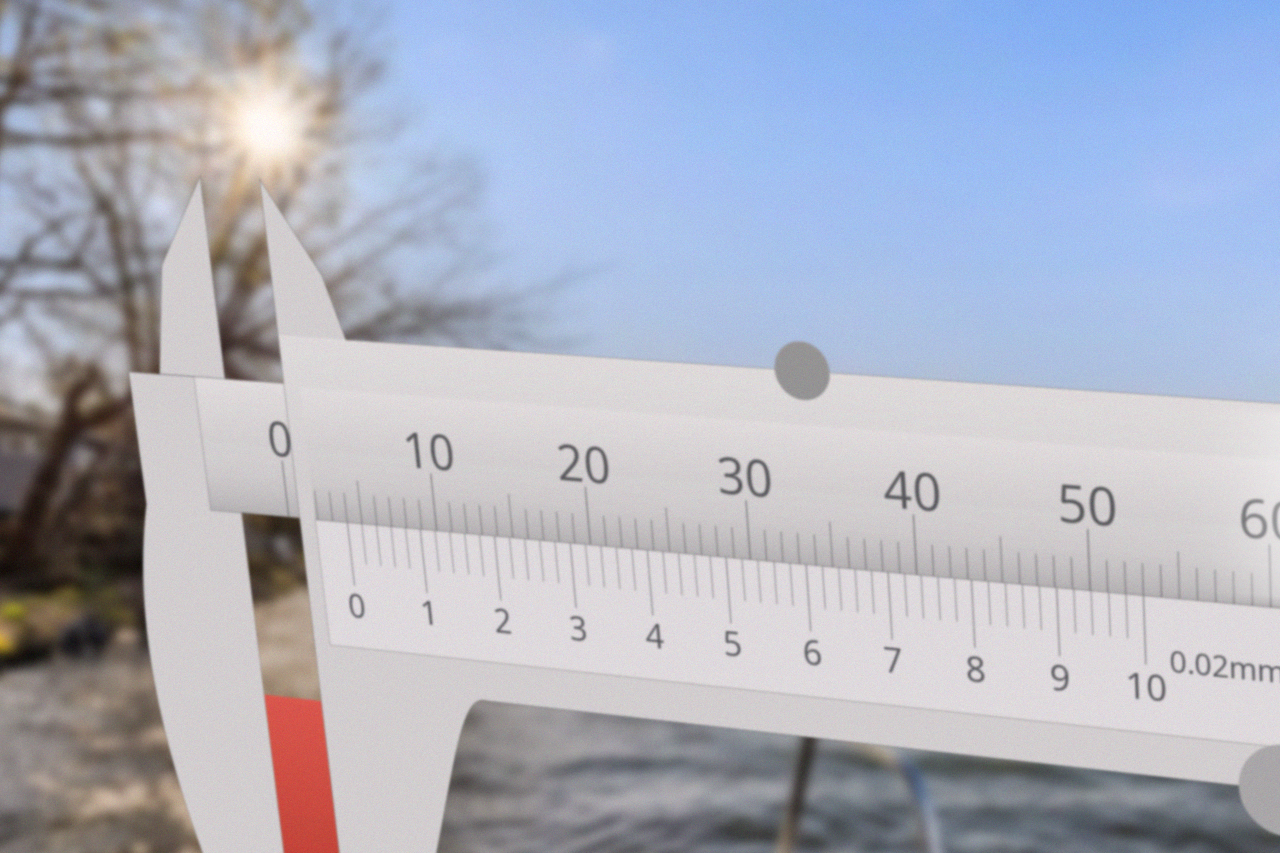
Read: value=4.0 unit=mm
